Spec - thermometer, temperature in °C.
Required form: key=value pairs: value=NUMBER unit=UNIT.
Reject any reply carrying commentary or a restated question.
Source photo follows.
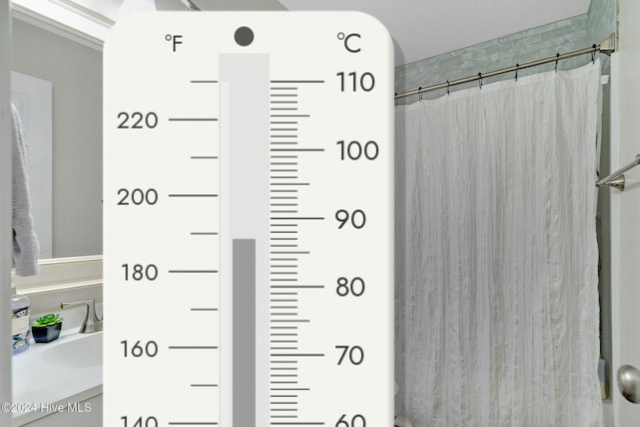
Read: value=87 unit=°C
